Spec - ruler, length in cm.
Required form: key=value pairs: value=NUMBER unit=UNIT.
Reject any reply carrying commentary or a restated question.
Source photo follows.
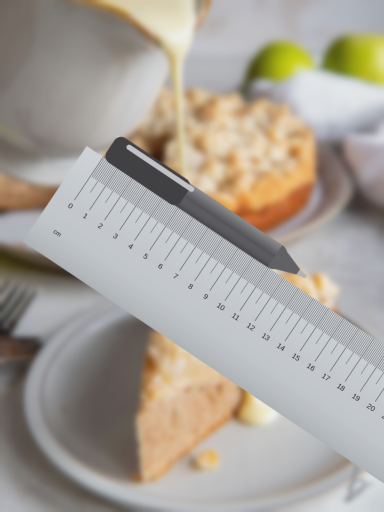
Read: value=13 unit=cm
